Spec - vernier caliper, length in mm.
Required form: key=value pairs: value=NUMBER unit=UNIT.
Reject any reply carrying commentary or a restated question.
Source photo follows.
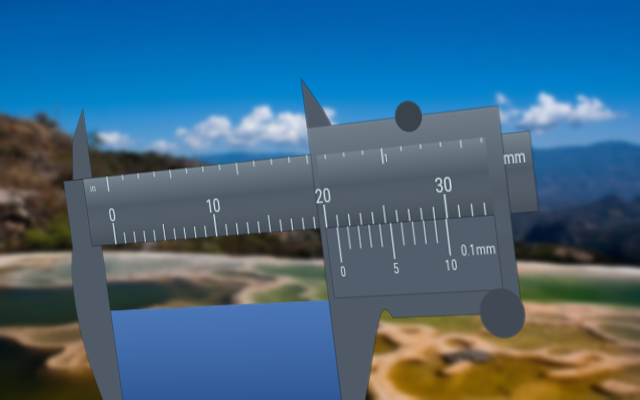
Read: value=20.9 unit=mm
